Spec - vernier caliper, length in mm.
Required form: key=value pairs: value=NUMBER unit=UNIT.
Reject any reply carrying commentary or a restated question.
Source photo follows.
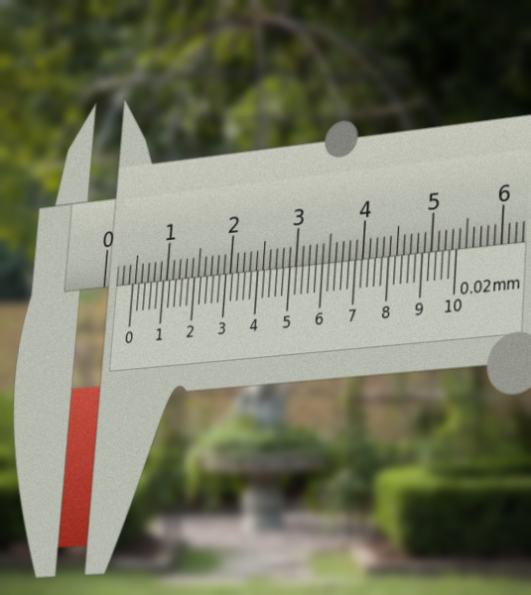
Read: value=4.6 unit=mm
